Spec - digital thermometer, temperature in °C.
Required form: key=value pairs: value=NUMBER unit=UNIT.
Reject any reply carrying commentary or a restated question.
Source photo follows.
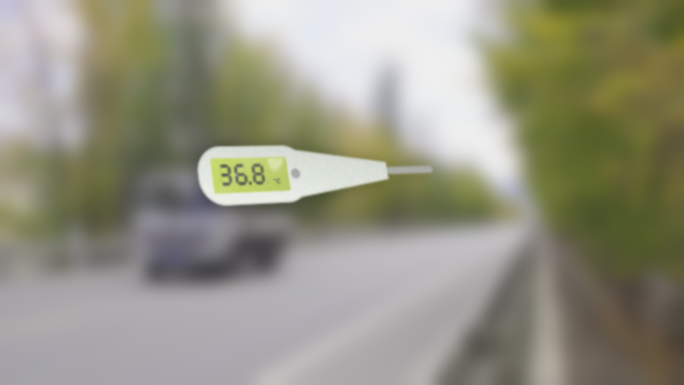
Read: value=36.8 unit=°C
